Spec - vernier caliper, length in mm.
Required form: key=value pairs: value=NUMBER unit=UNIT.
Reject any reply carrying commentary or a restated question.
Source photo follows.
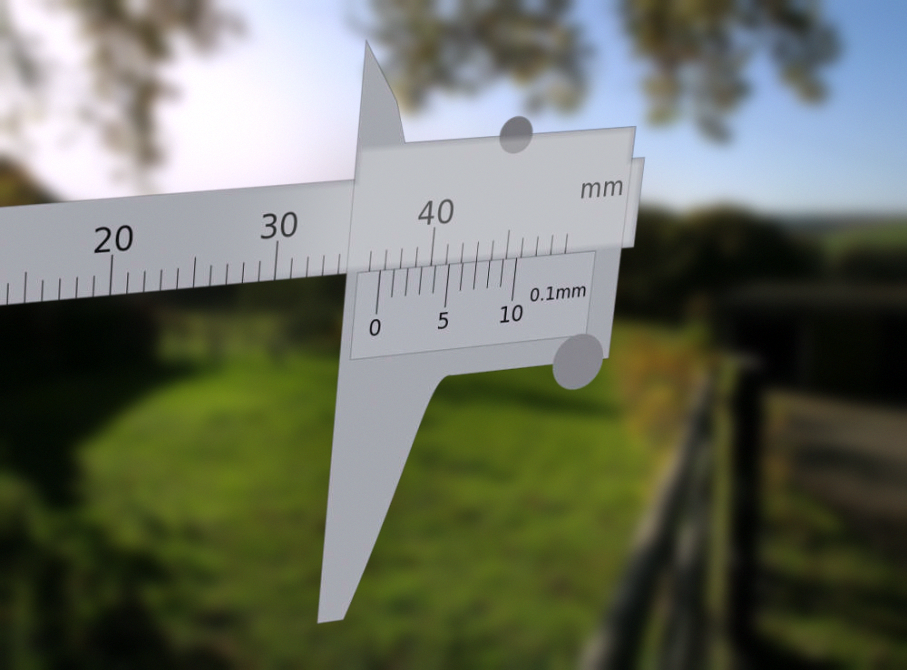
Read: value=36.7 unit=mm
